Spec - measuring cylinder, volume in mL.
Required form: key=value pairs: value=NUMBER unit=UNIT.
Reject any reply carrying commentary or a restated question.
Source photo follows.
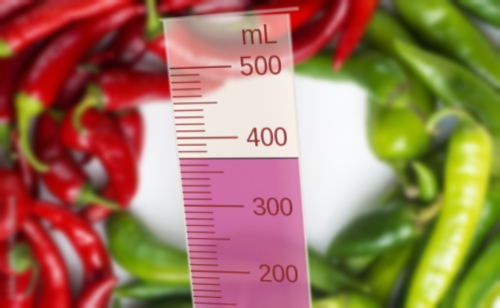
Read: value=370 unit=mL
